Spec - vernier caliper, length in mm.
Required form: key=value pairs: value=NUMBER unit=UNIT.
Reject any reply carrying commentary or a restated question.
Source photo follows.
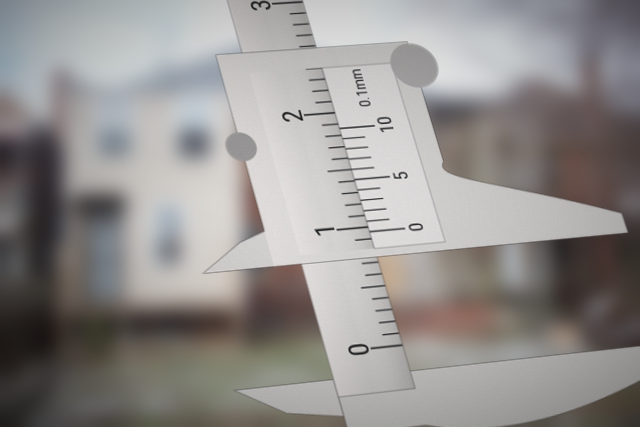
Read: value=9.6 unit=mm
